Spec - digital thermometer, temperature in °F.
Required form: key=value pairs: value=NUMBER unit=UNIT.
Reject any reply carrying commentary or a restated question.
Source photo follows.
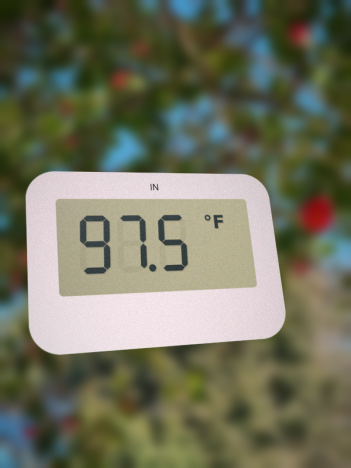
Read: value=97.5 unit=°F
